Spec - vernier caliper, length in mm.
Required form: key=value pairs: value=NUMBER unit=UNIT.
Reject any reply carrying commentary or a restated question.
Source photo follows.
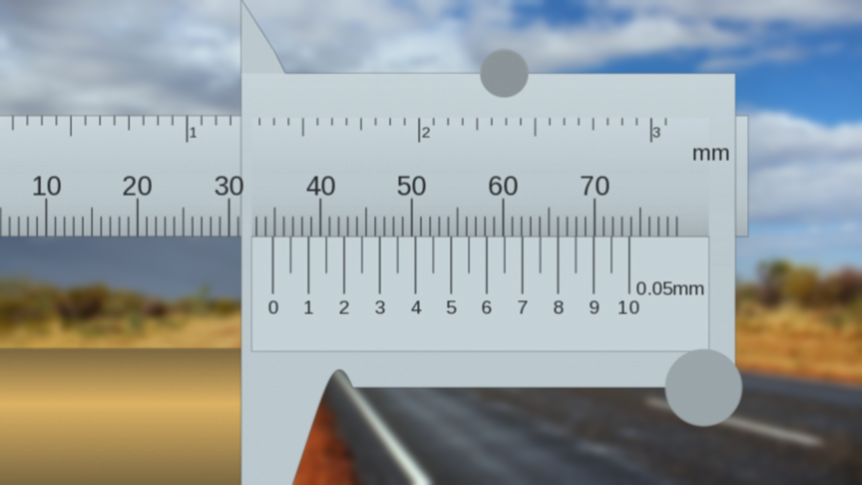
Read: value=34.8 unit=mm
